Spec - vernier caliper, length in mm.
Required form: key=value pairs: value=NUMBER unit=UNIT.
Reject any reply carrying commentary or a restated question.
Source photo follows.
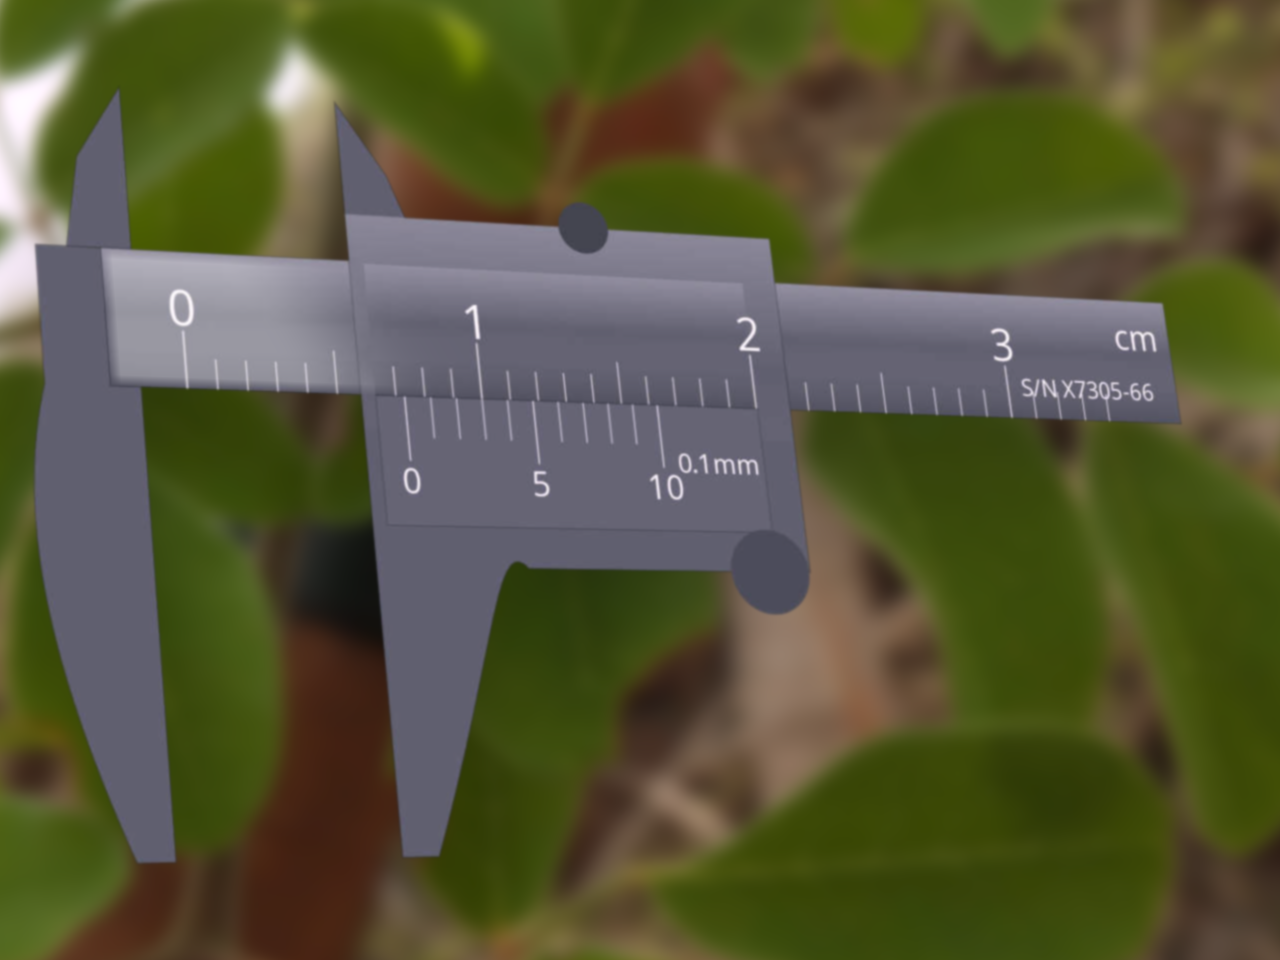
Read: value=7.3 unit=mm
